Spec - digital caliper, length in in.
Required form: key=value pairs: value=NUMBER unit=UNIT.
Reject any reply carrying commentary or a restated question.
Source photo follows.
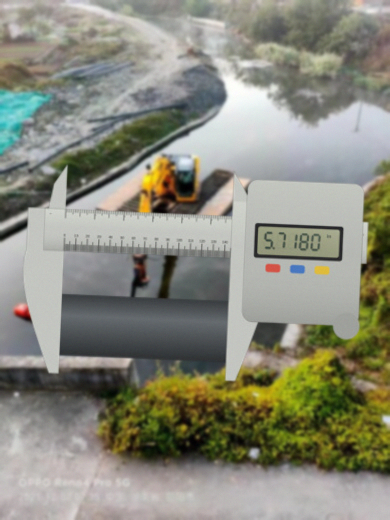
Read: value=5.7180 unit=in
